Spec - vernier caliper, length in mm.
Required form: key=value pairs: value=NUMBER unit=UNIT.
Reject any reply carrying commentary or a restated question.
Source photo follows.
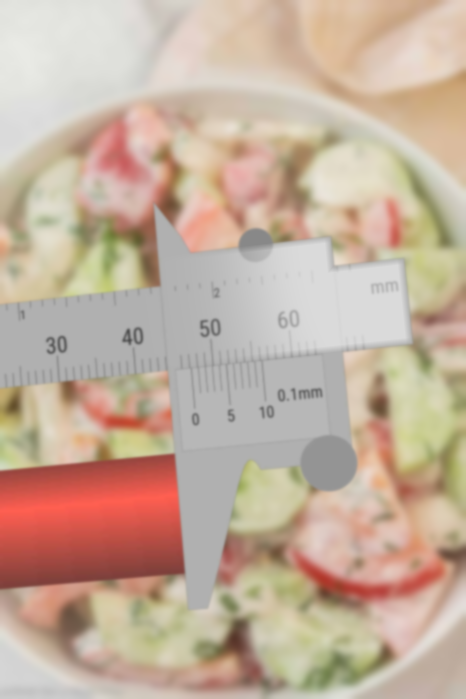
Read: value=47.2 unit=mm
